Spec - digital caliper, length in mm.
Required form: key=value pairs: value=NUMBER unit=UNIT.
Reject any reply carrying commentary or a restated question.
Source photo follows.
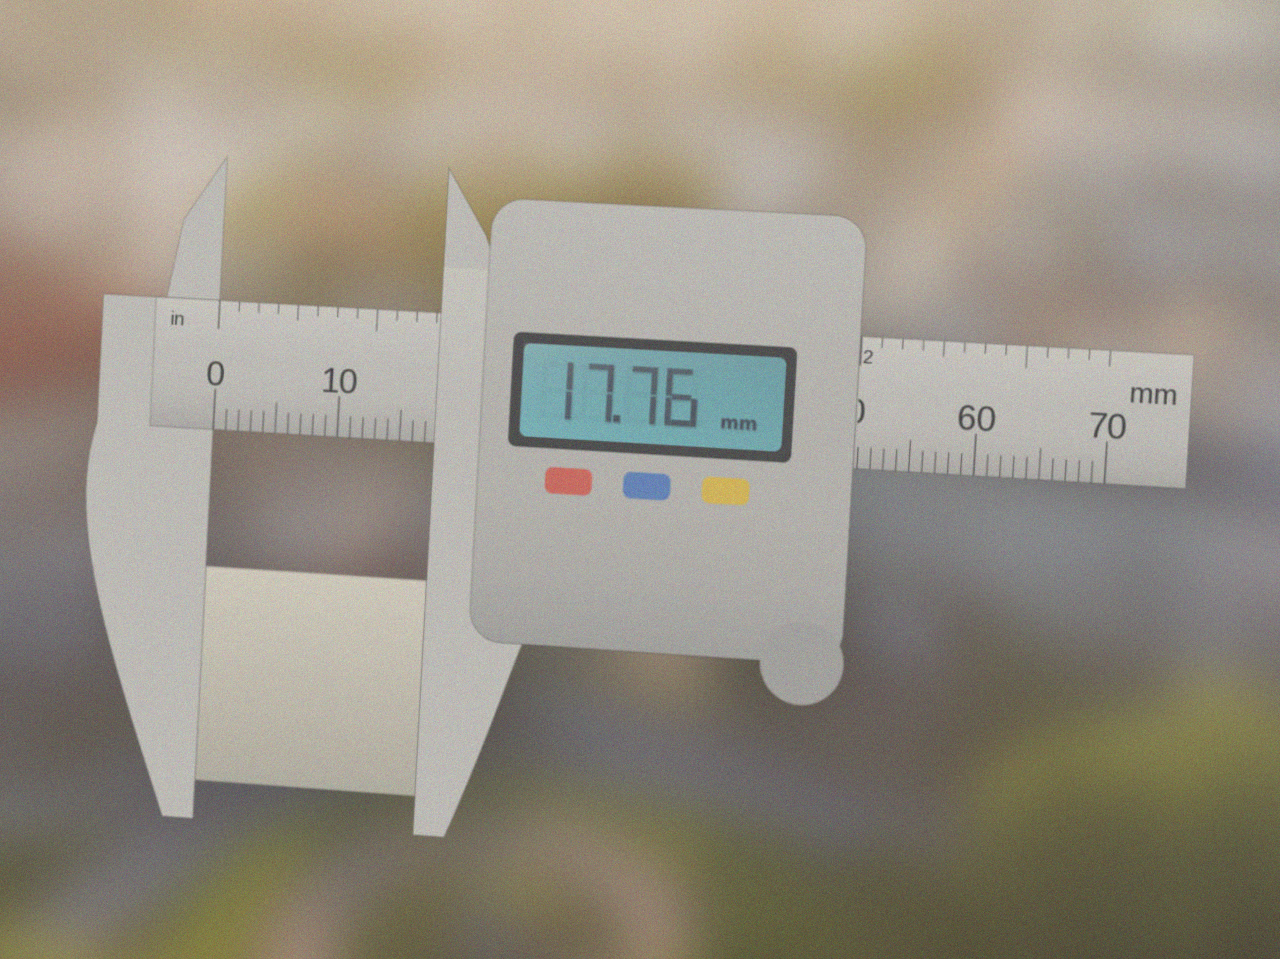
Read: value=17.76 unit=mm
